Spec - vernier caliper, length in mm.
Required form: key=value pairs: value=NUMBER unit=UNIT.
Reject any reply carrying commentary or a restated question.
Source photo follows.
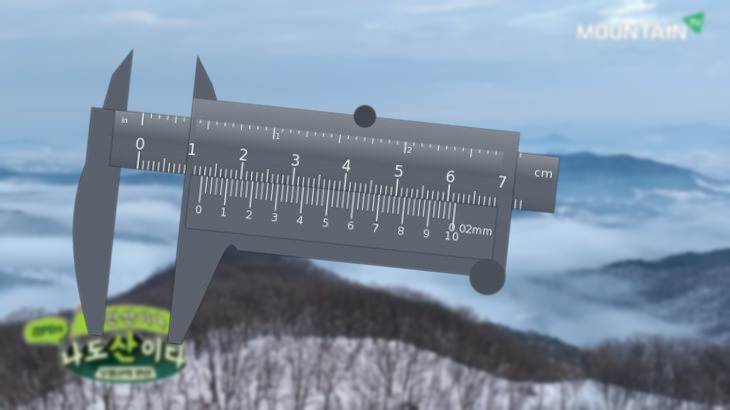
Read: value=12.5 unit=mm
